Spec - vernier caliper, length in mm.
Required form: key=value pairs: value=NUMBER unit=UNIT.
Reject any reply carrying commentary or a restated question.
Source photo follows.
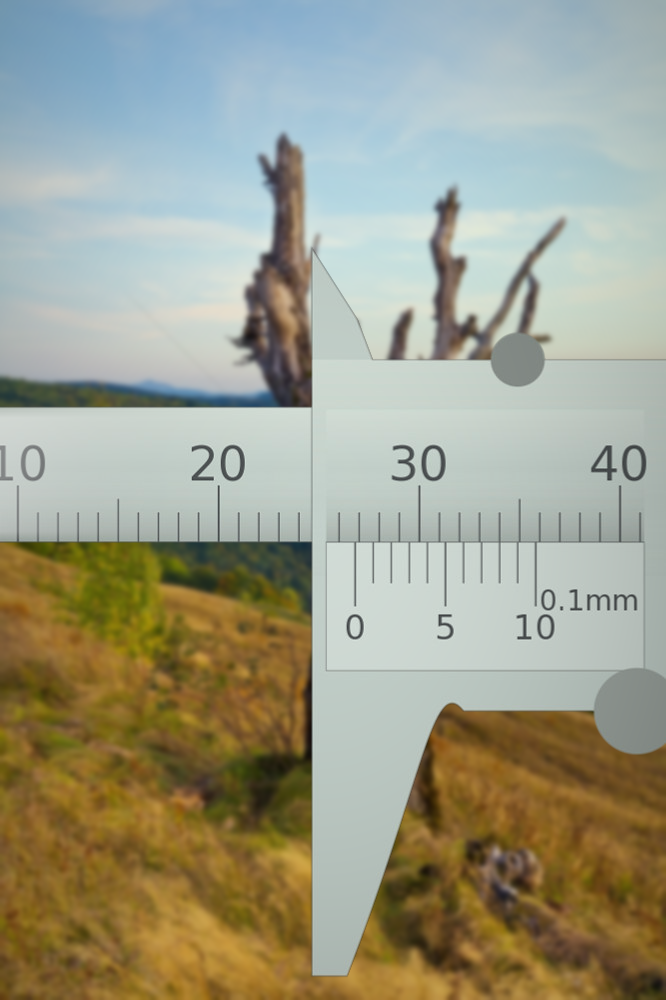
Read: value=26.8 unit=mm
